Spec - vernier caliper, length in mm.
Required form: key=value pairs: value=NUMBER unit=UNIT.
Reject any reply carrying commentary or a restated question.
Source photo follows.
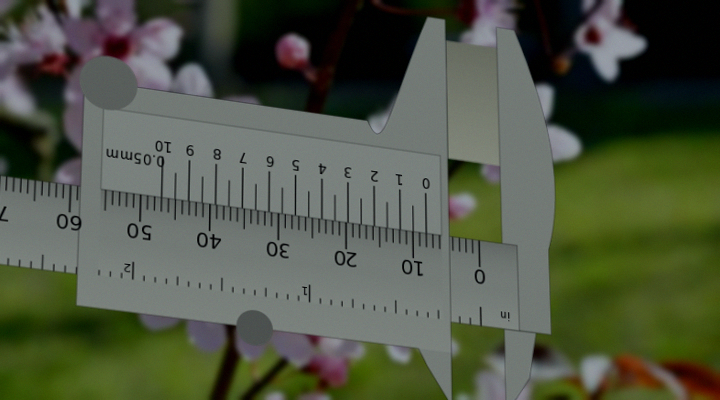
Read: value=8.0 unit=mm
